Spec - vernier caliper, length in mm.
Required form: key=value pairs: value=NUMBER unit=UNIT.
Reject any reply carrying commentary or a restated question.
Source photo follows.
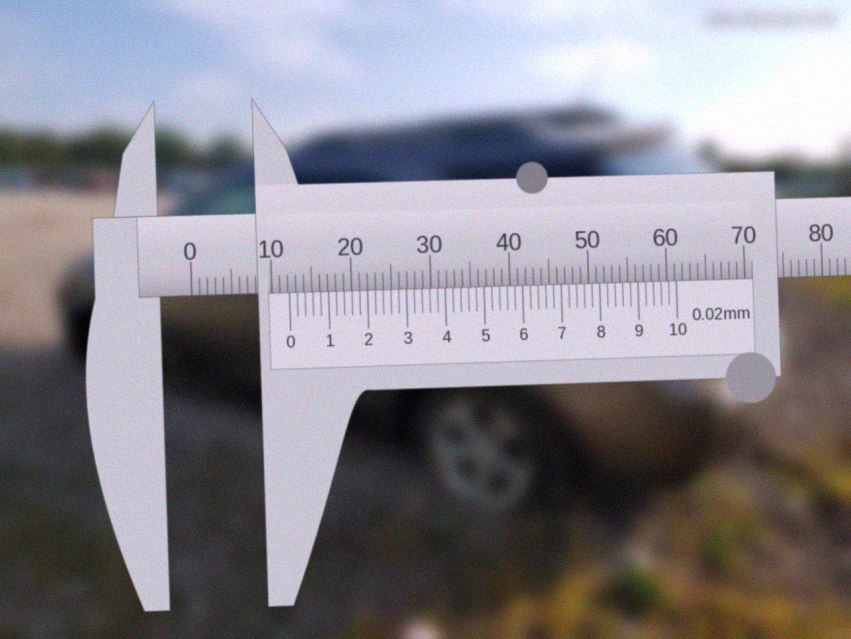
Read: value=12.2 unit=mm
